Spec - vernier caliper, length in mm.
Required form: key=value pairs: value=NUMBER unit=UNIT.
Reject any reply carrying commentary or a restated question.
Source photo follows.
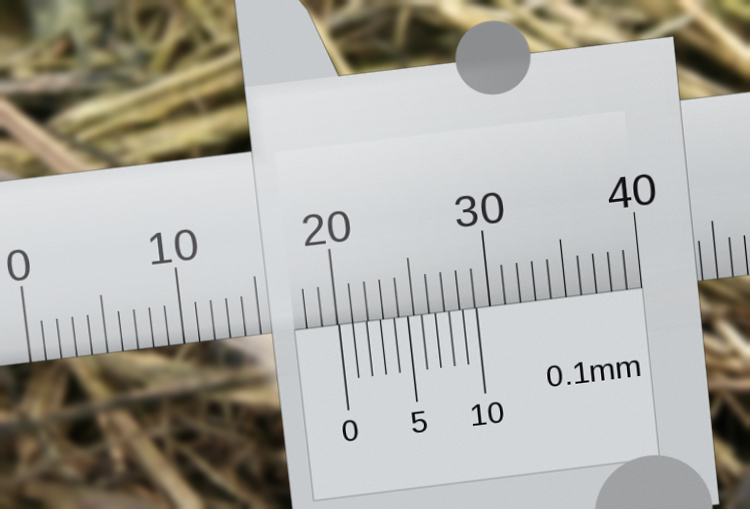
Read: value=20.1 unit=mm
